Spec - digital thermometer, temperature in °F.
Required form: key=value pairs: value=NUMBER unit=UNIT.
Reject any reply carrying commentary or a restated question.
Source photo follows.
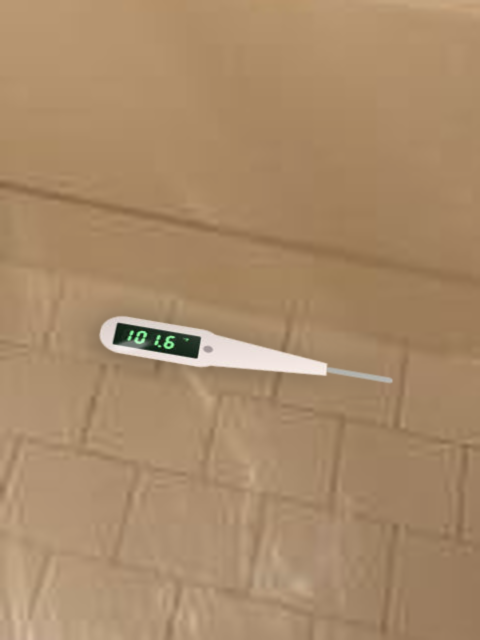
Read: value=101.6 unit=°F
